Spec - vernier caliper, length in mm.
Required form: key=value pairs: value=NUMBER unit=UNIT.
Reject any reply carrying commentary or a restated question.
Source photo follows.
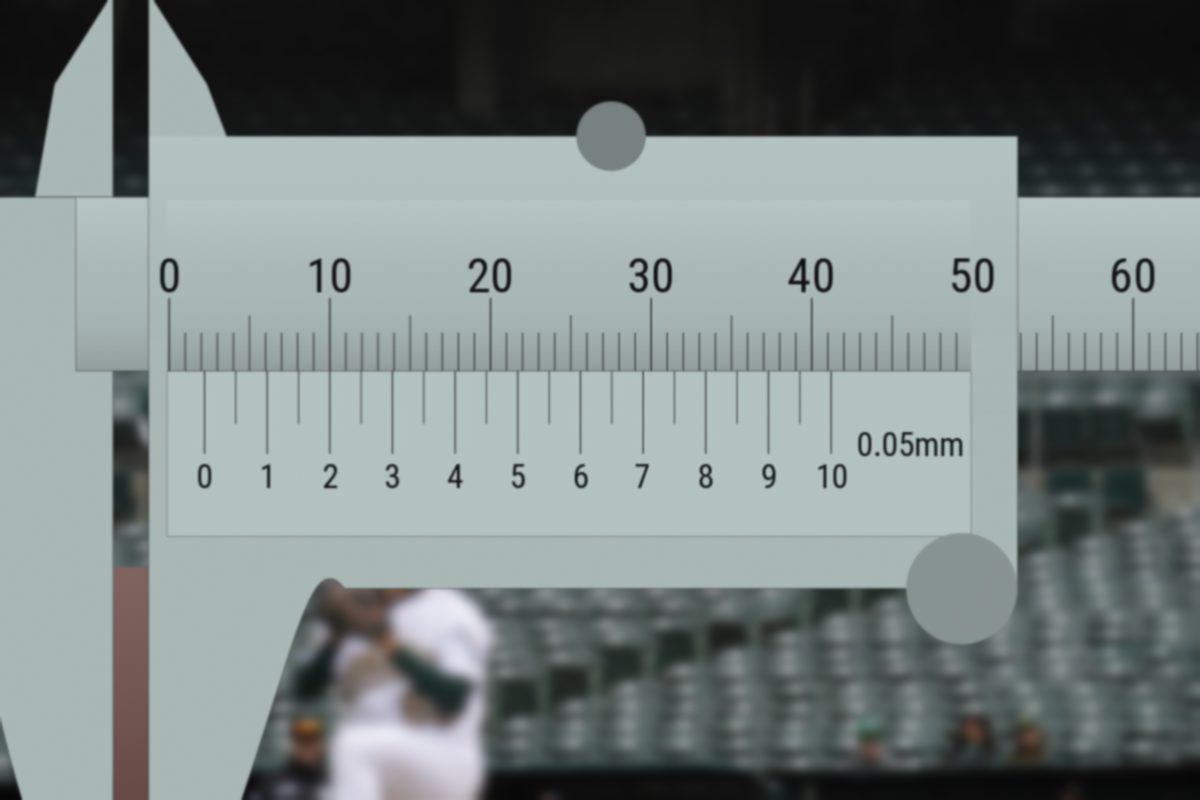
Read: value=2.2 unit=mm
